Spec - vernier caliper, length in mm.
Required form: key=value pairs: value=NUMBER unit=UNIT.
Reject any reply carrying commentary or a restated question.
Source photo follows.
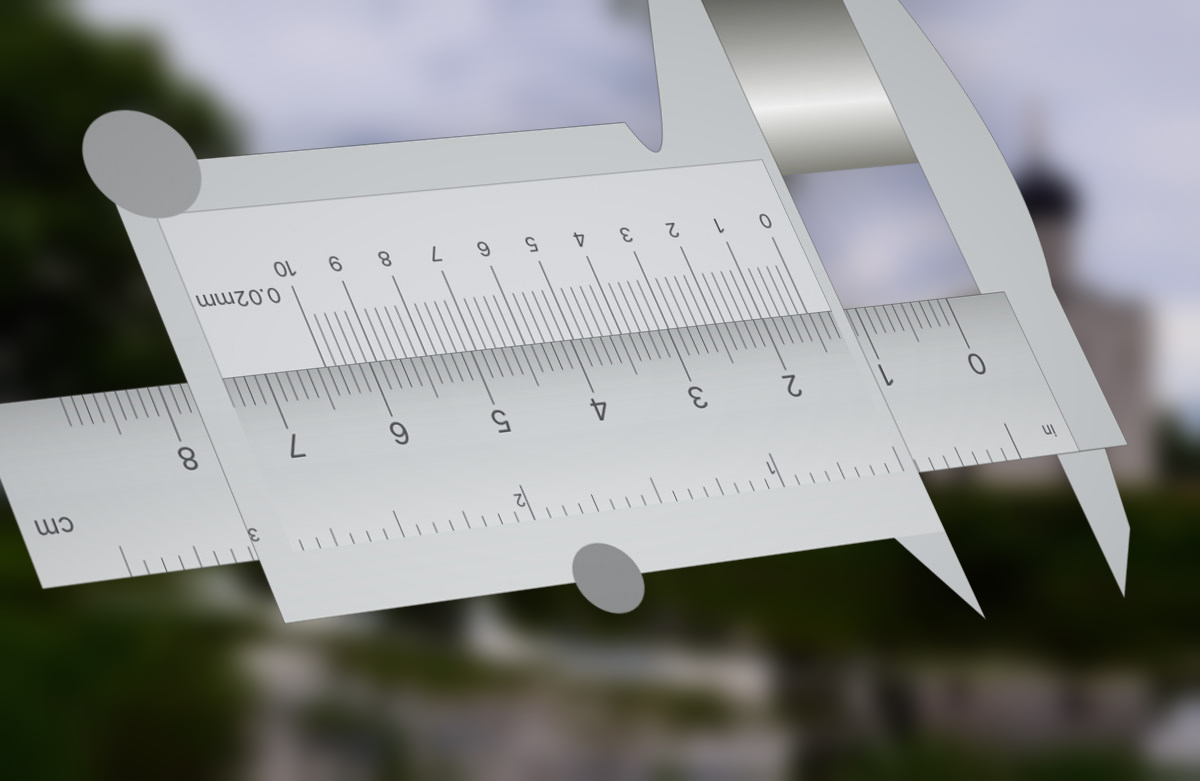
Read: value=15.2 unit=mm
